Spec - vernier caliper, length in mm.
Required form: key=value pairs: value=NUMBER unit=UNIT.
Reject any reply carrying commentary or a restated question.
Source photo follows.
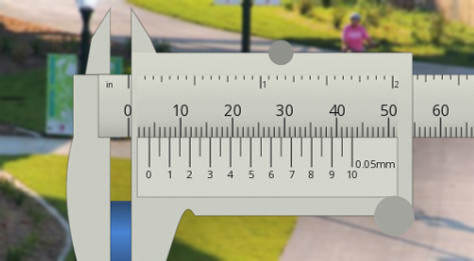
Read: value=4.0 unit=mm
